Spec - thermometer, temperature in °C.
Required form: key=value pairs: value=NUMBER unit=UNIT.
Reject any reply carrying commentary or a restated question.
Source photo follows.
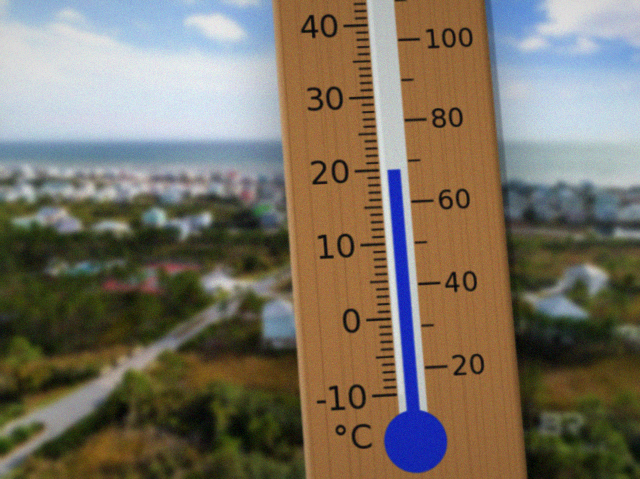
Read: value=20 unit=°C
